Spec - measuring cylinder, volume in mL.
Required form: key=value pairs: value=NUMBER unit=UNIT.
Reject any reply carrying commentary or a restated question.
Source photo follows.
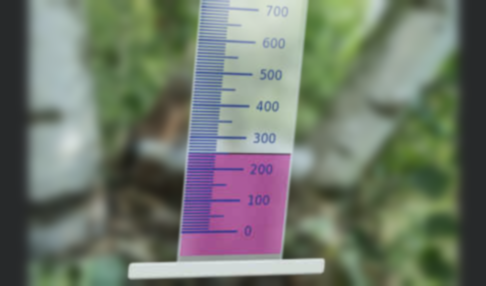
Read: value=250 unit=mL
